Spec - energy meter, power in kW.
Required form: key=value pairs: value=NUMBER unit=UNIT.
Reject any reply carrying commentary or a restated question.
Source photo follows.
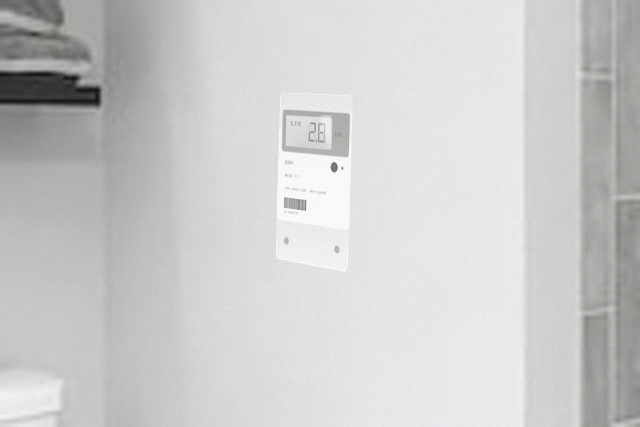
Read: value=2.8 unit=kW
